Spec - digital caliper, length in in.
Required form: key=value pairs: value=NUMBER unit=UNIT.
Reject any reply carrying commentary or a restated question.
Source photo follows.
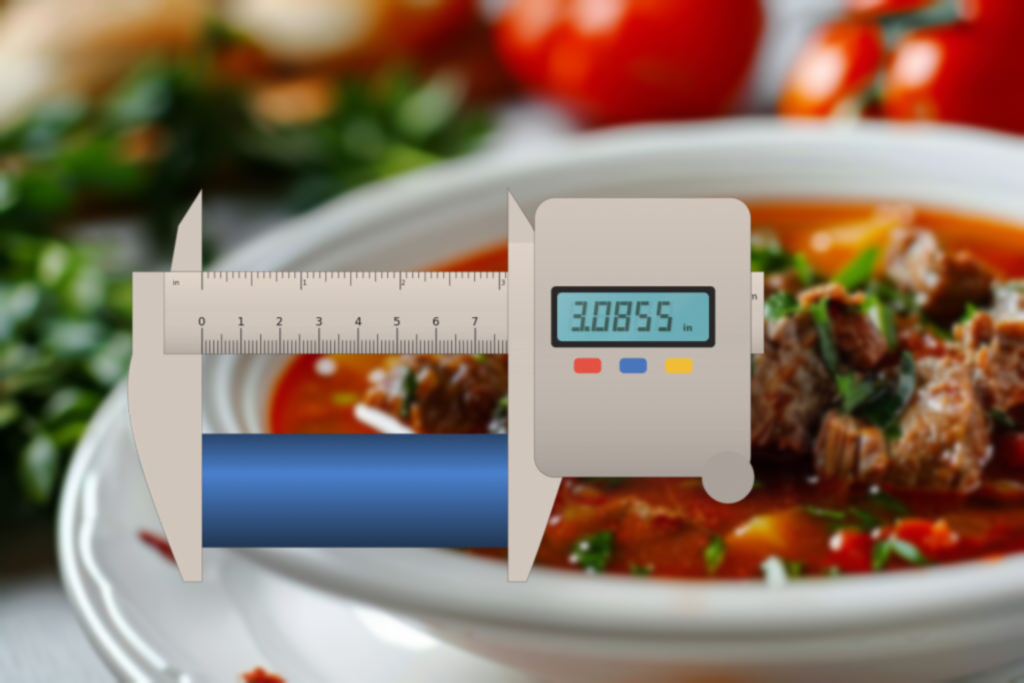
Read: value=3.0855 unit=in
